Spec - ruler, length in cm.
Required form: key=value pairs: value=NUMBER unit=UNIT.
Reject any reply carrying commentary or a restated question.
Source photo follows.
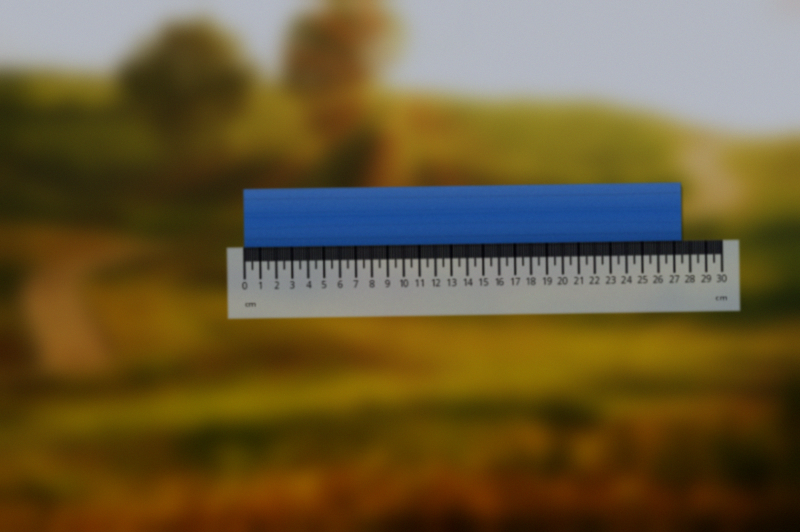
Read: value=27.5 unit=cm
